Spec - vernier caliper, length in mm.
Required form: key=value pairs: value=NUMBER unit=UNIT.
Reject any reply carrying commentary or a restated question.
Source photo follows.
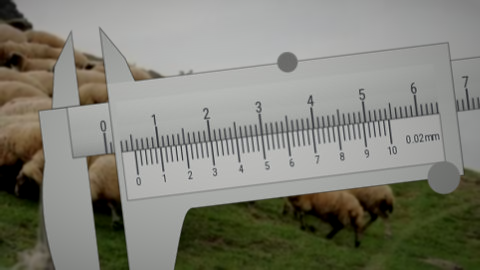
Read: value=5.5 unit=mm
